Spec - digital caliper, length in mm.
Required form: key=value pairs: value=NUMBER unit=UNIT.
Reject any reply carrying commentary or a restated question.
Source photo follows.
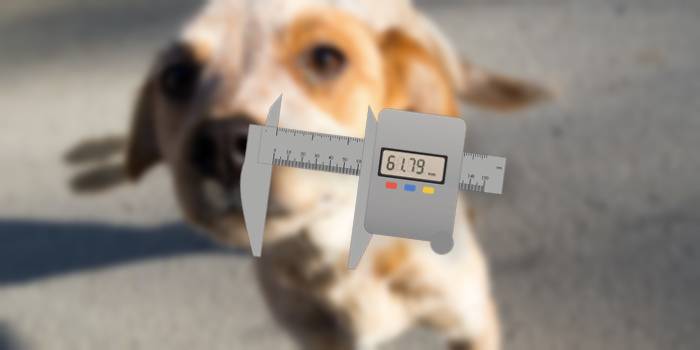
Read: value=61.79 unit=mm
